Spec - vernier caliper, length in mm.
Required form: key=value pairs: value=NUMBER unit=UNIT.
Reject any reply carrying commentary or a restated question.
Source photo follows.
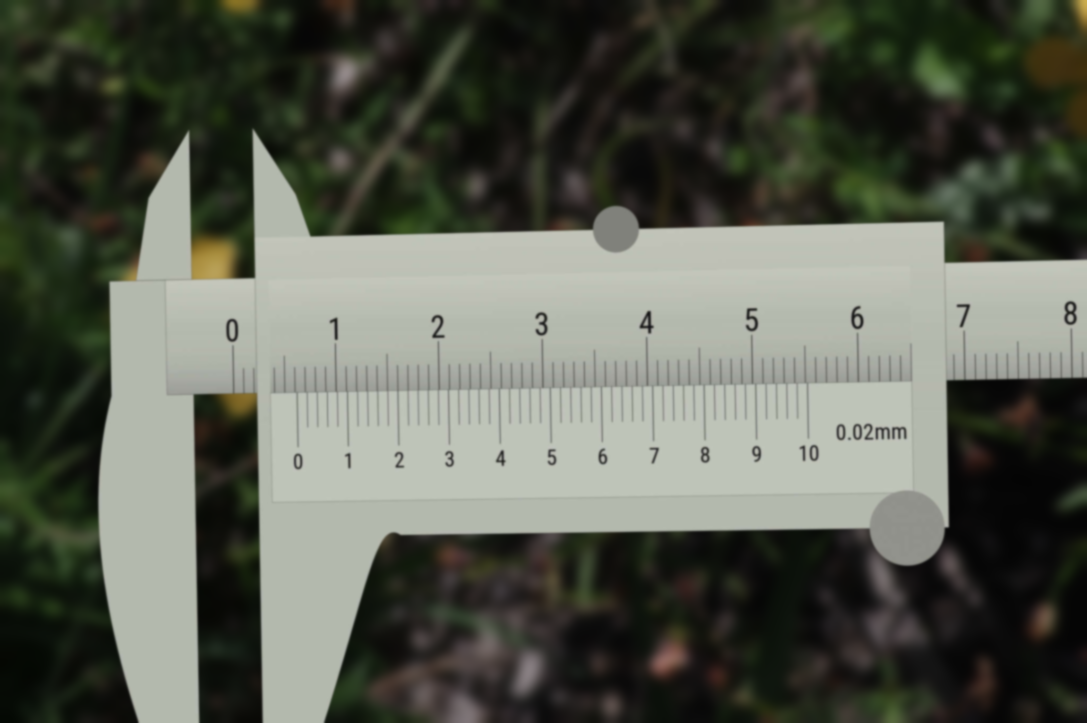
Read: value=6.2 unit=mm
